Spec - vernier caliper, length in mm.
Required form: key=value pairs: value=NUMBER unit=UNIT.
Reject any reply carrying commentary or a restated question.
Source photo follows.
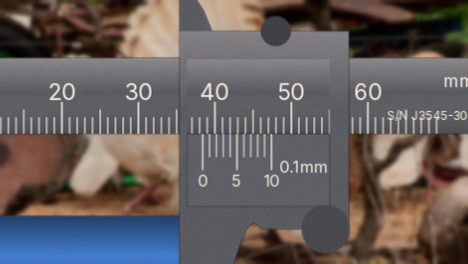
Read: value=38.4 unit=mm
